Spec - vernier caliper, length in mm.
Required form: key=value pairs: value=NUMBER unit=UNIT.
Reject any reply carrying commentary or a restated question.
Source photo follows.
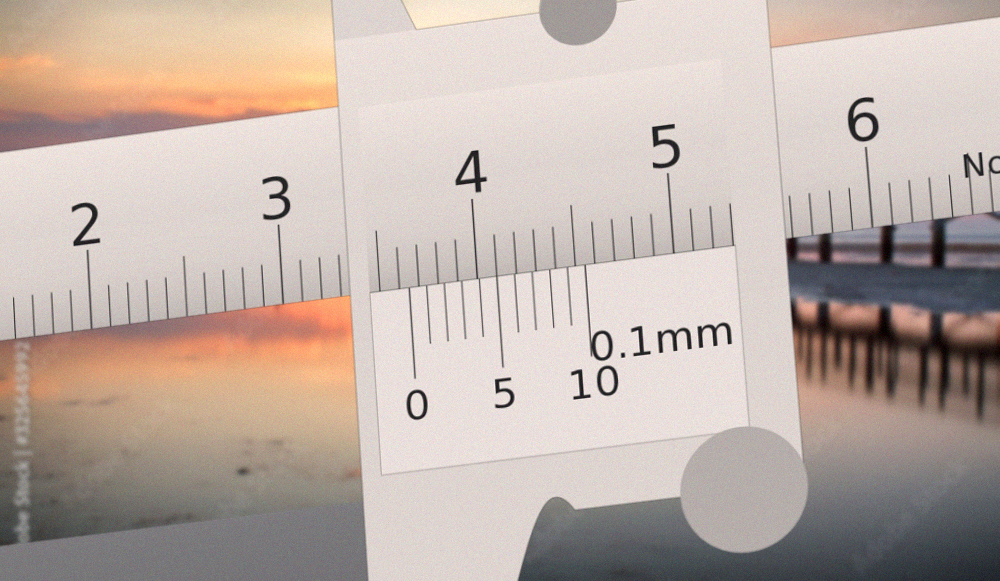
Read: value=36.5 unit=mm
